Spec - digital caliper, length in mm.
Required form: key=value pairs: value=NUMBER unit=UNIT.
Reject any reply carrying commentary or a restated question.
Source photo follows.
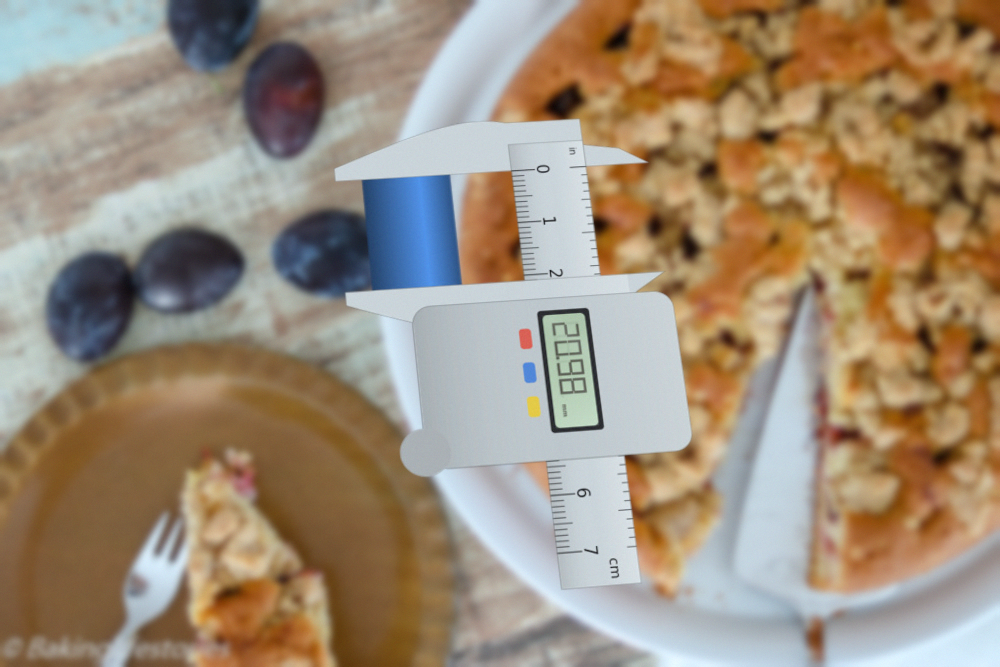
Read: value=20.98 unit=mm
